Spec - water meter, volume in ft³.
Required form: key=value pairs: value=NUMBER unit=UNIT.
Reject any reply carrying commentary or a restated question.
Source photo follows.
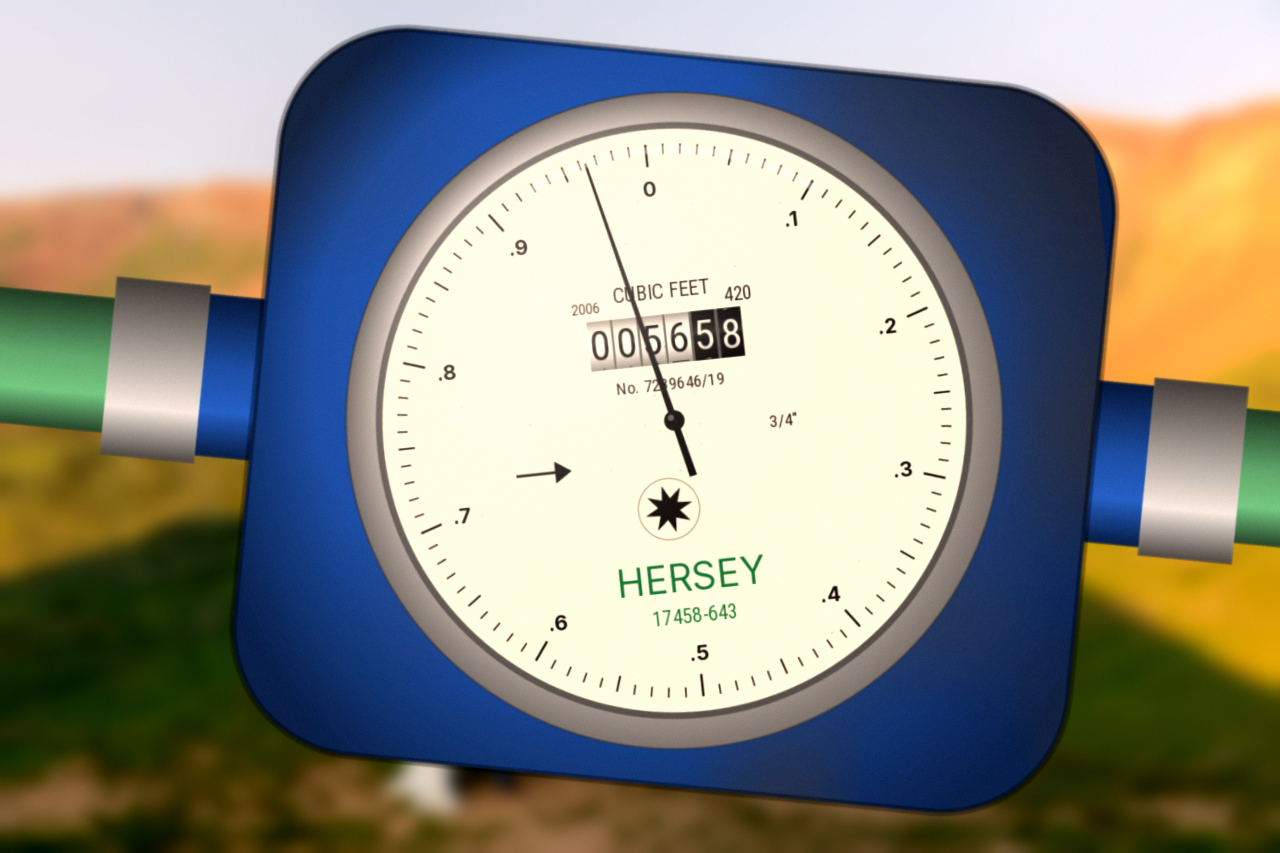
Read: value=5657.96 unit=ft³
